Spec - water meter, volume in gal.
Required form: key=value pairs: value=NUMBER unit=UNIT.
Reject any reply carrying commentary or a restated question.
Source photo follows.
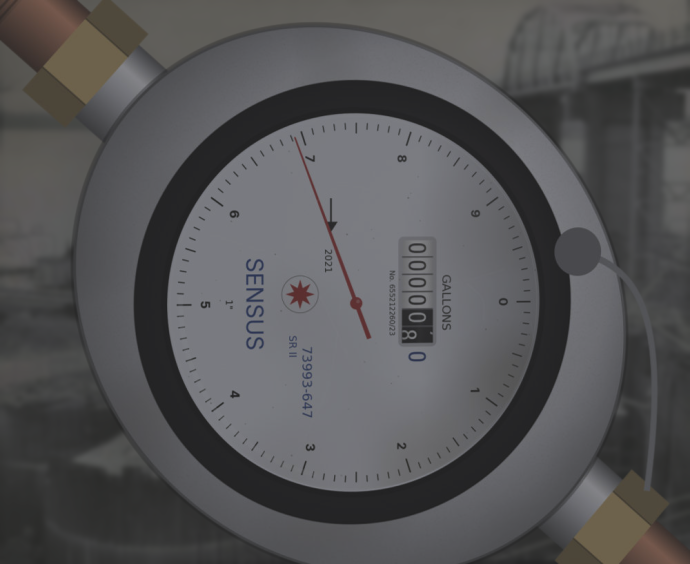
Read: value=76.9 unit=gal
